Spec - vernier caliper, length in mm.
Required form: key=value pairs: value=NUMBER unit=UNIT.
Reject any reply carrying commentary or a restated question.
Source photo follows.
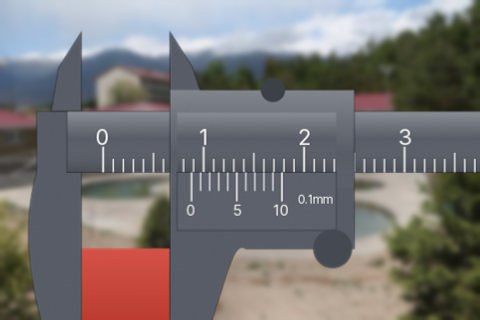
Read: value=8.8 unit=mm
